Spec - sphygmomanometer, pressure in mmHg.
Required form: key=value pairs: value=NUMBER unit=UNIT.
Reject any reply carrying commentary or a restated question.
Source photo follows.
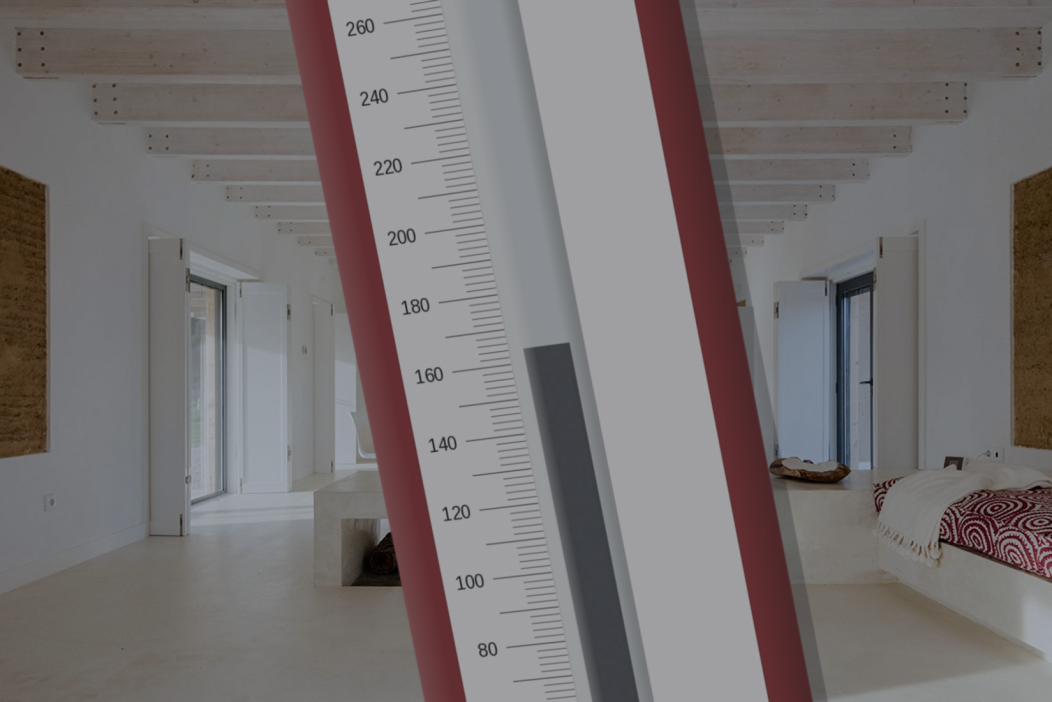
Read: value=164 unit=mmHg
